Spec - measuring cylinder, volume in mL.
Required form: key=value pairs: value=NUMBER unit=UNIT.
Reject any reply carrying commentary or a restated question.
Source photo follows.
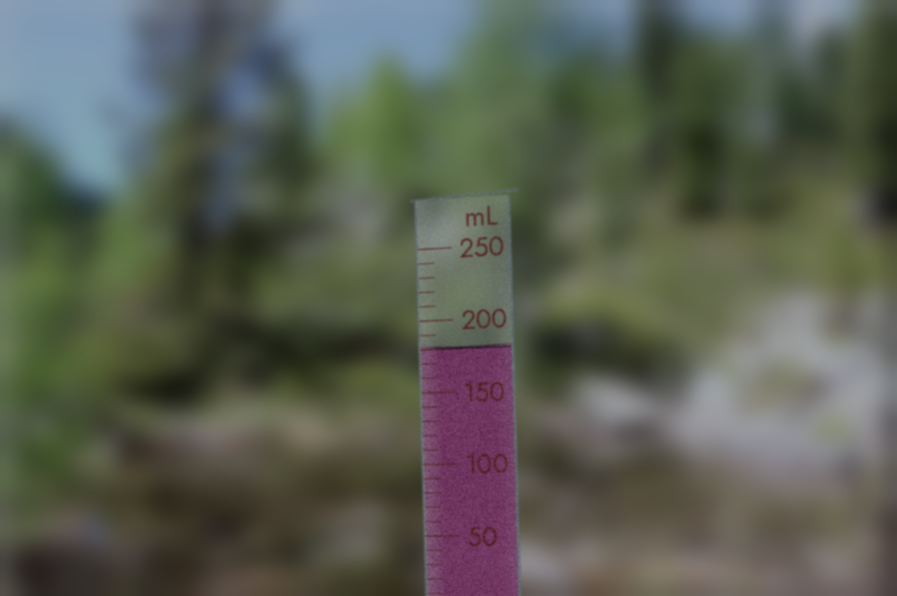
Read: value=180 unit=mL
